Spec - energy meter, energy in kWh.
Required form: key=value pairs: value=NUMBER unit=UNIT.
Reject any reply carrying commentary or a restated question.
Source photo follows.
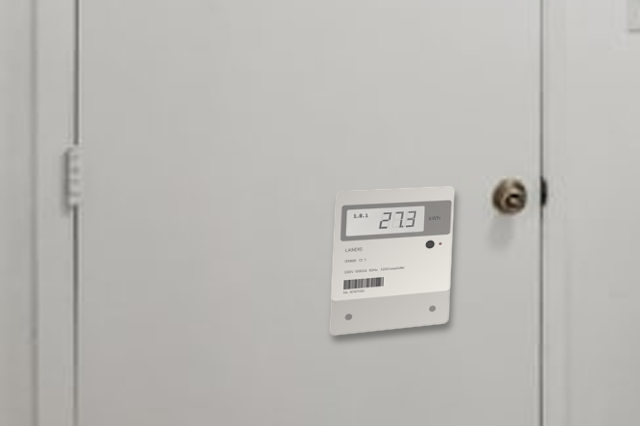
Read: value=27.3 unit=kWh
